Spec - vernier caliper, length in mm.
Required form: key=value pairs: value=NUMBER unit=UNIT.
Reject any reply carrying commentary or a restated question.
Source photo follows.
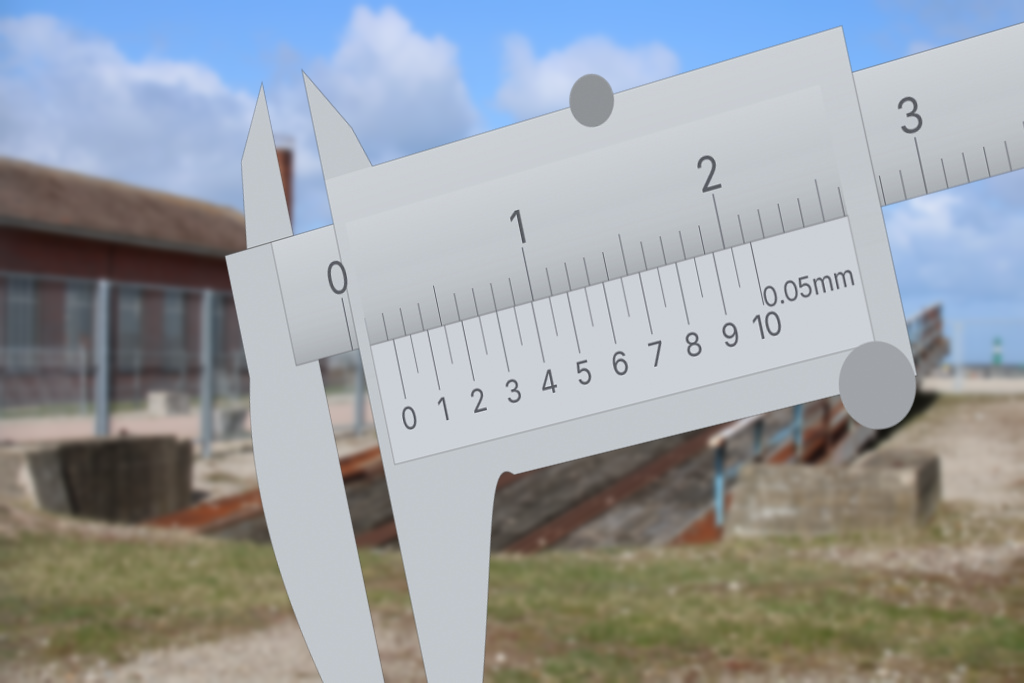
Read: value=2.3 unit=mm
